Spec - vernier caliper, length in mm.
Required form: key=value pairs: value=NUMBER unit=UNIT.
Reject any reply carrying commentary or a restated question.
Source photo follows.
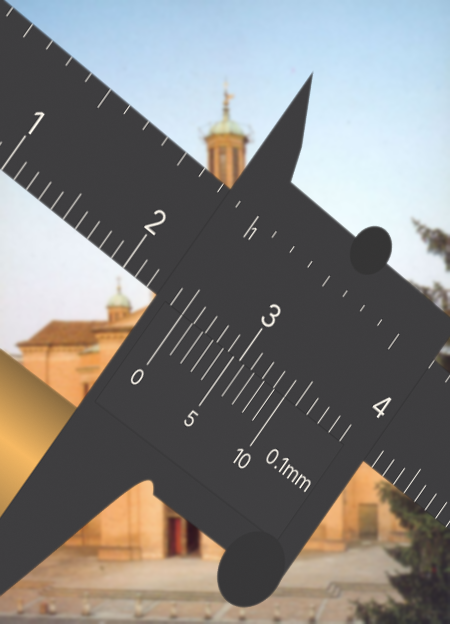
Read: value=25.0 unit=mm
